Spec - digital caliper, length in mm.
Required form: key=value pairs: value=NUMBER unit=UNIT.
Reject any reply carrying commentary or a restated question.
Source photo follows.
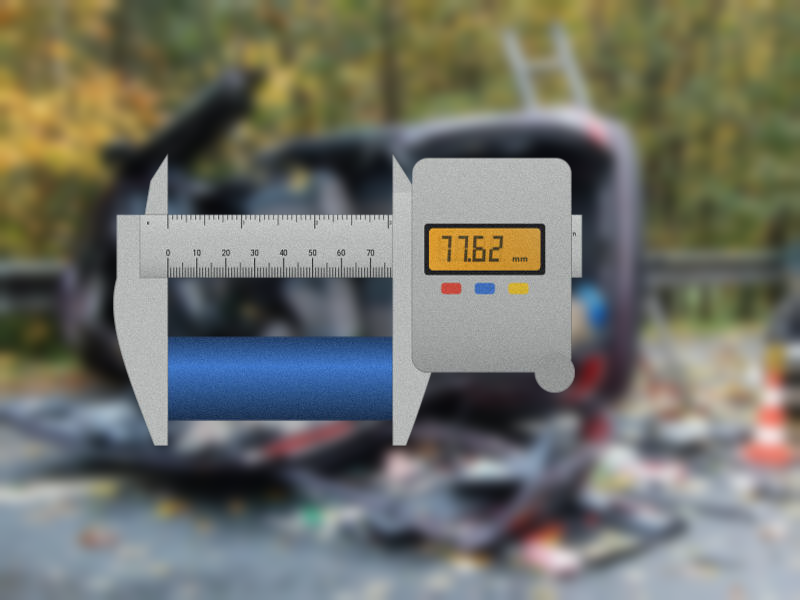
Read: value=77.62 unit=mm
